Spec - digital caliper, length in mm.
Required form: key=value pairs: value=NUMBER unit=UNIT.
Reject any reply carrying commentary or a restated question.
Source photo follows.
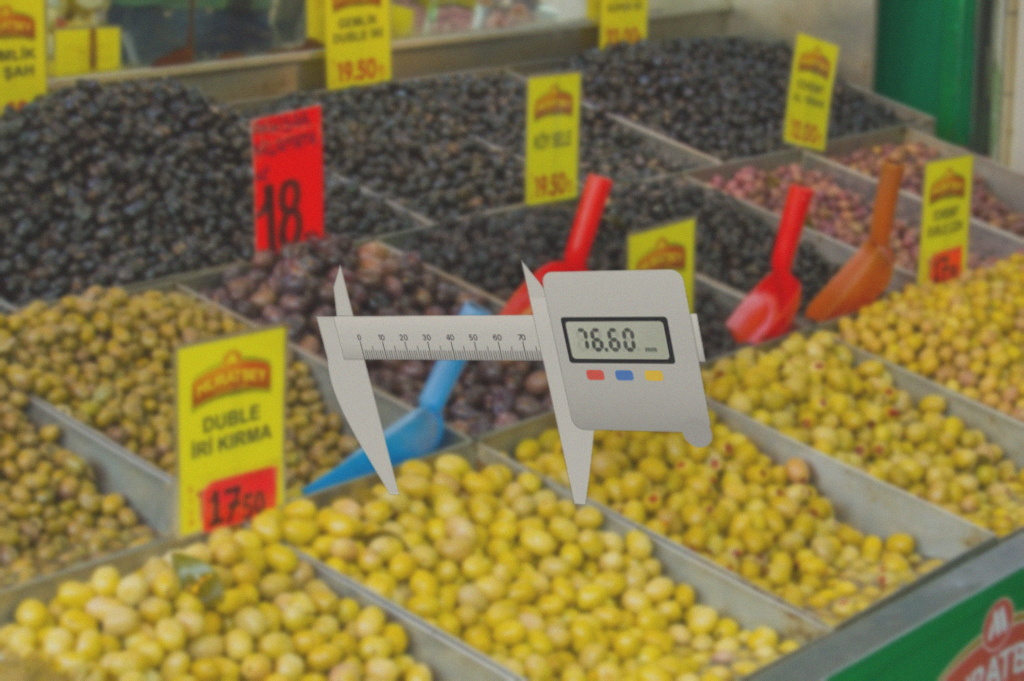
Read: value=76.60 unit=mm
